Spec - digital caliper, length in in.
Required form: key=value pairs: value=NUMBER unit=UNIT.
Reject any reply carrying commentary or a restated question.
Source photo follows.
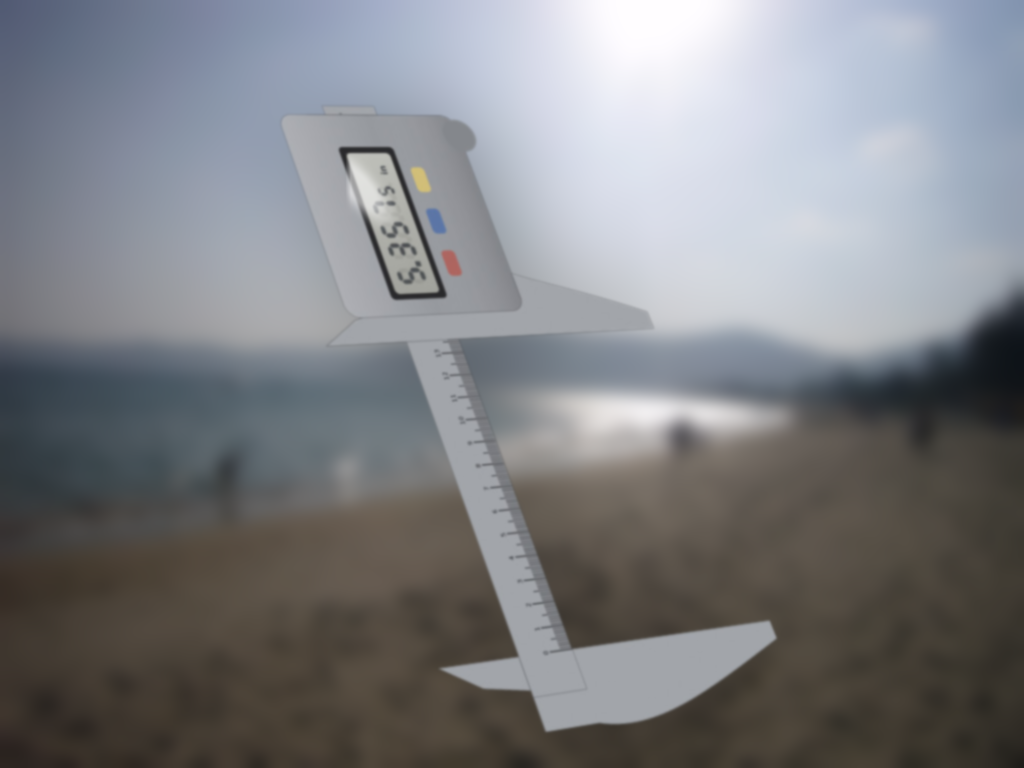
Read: value=5.3575 unit=in
